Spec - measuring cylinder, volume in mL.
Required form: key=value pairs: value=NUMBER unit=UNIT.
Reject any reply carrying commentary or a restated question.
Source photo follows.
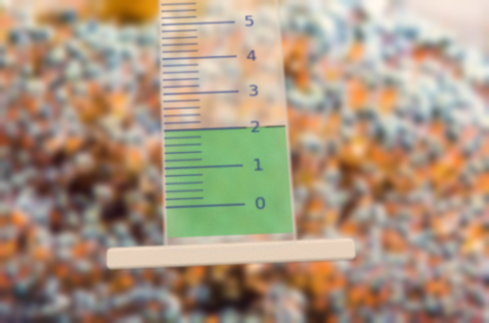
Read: value=2 unit=mL
